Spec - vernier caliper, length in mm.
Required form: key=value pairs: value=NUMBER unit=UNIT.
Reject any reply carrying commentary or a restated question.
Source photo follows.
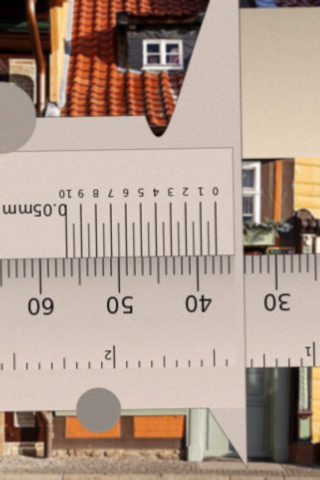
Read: value=37.6 unit=mm
